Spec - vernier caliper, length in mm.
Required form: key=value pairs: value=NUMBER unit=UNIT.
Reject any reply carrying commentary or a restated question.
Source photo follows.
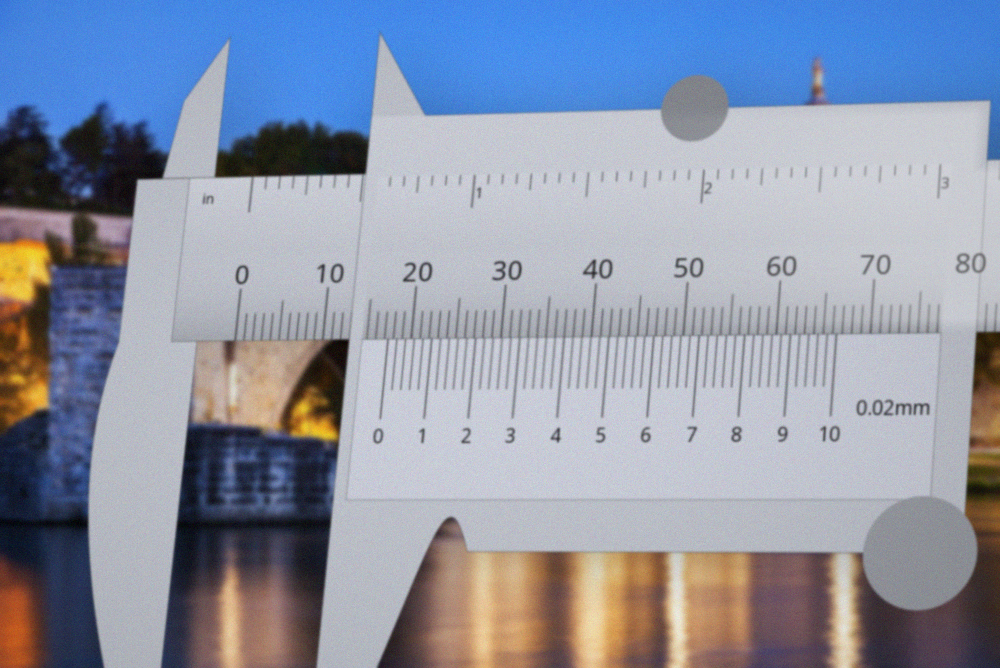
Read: value=17.4 unit=mm
